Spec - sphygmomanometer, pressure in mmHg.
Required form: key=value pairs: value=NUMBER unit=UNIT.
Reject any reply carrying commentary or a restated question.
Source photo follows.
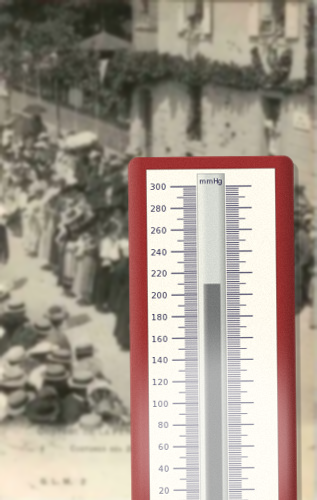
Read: value=210 unit=mmHg
